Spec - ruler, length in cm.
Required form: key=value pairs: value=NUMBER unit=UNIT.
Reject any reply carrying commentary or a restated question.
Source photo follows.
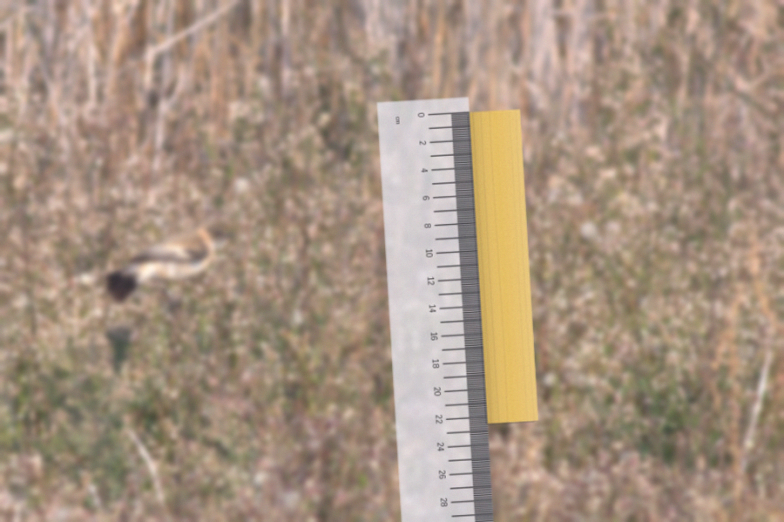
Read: value=22.5 unit=cm
